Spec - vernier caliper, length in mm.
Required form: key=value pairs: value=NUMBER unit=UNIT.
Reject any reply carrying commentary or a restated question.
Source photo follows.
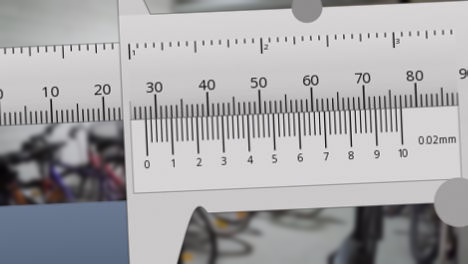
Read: value=28.0 unit=mm
